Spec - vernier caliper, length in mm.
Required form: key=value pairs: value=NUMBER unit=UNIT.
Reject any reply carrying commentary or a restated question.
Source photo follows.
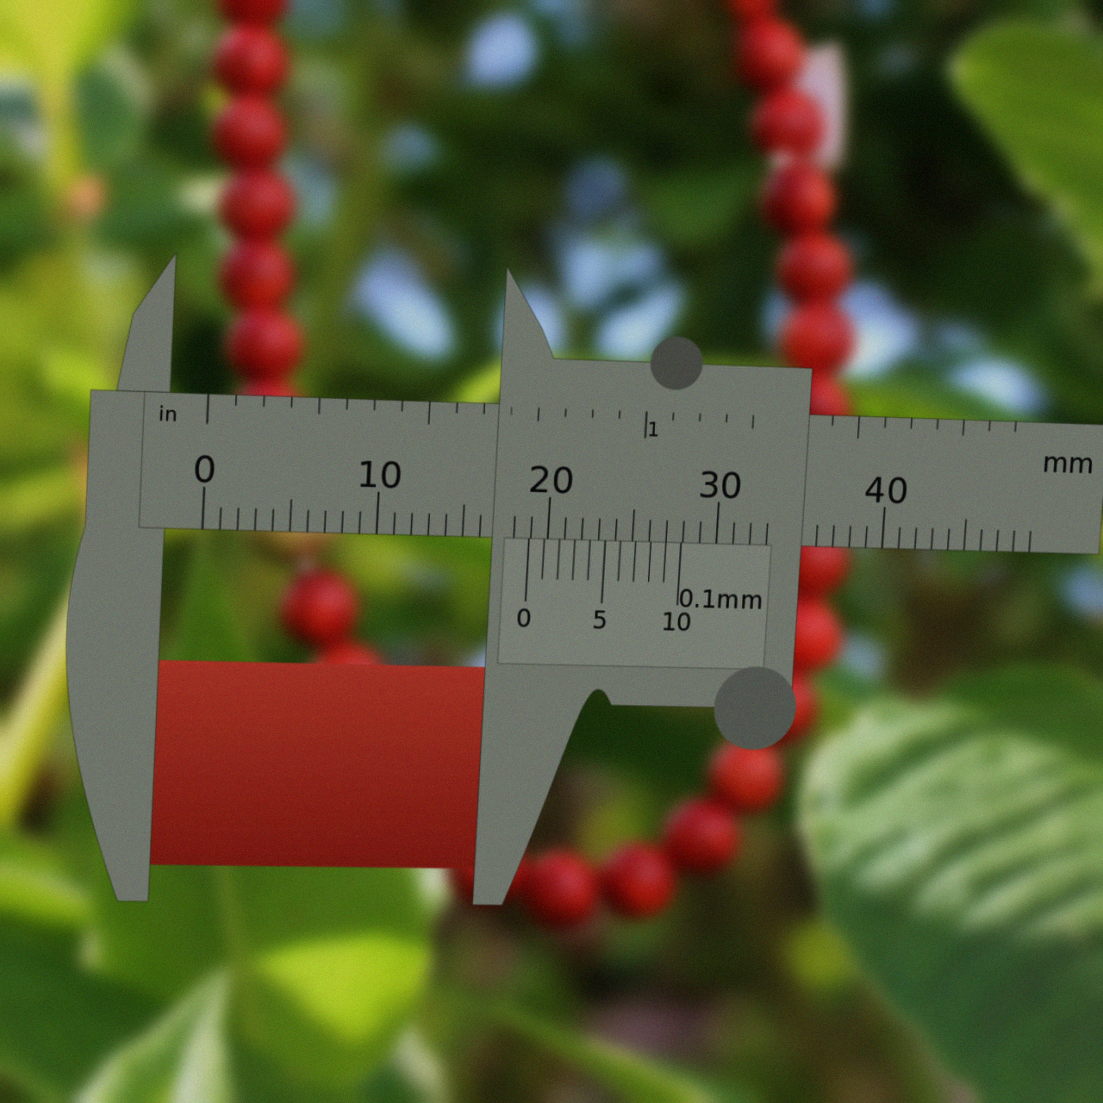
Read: value=18.9 unit=mm
